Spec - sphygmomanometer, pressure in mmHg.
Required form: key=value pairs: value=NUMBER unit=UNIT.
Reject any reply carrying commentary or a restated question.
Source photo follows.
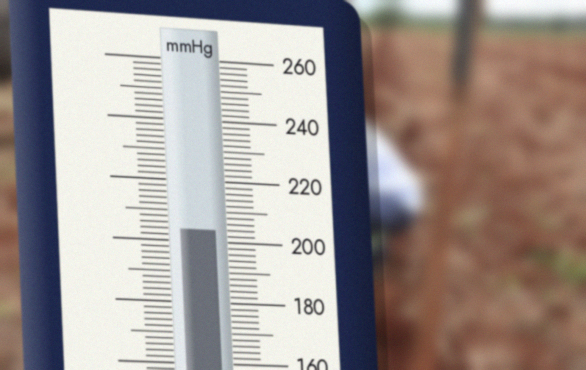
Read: value=204 unit=mmHg
